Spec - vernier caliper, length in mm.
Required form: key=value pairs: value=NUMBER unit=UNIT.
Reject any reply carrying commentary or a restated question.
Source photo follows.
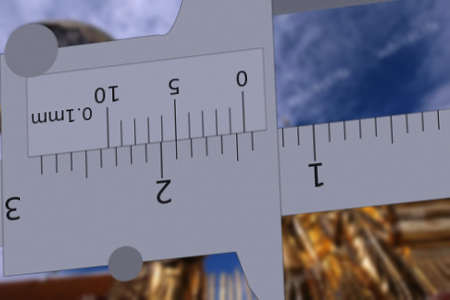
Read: value=14.5 unit=mm
